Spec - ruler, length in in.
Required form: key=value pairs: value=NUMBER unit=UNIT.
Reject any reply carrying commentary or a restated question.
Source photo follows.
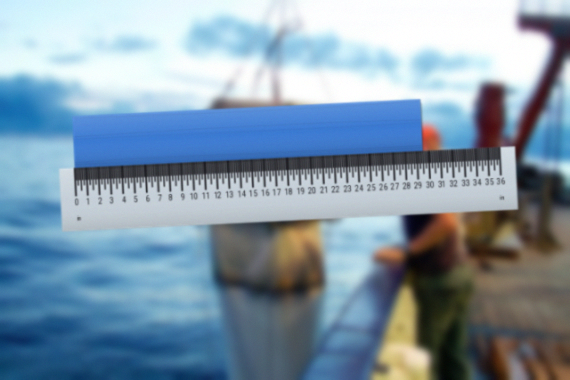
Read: value=29.5 unit=in
